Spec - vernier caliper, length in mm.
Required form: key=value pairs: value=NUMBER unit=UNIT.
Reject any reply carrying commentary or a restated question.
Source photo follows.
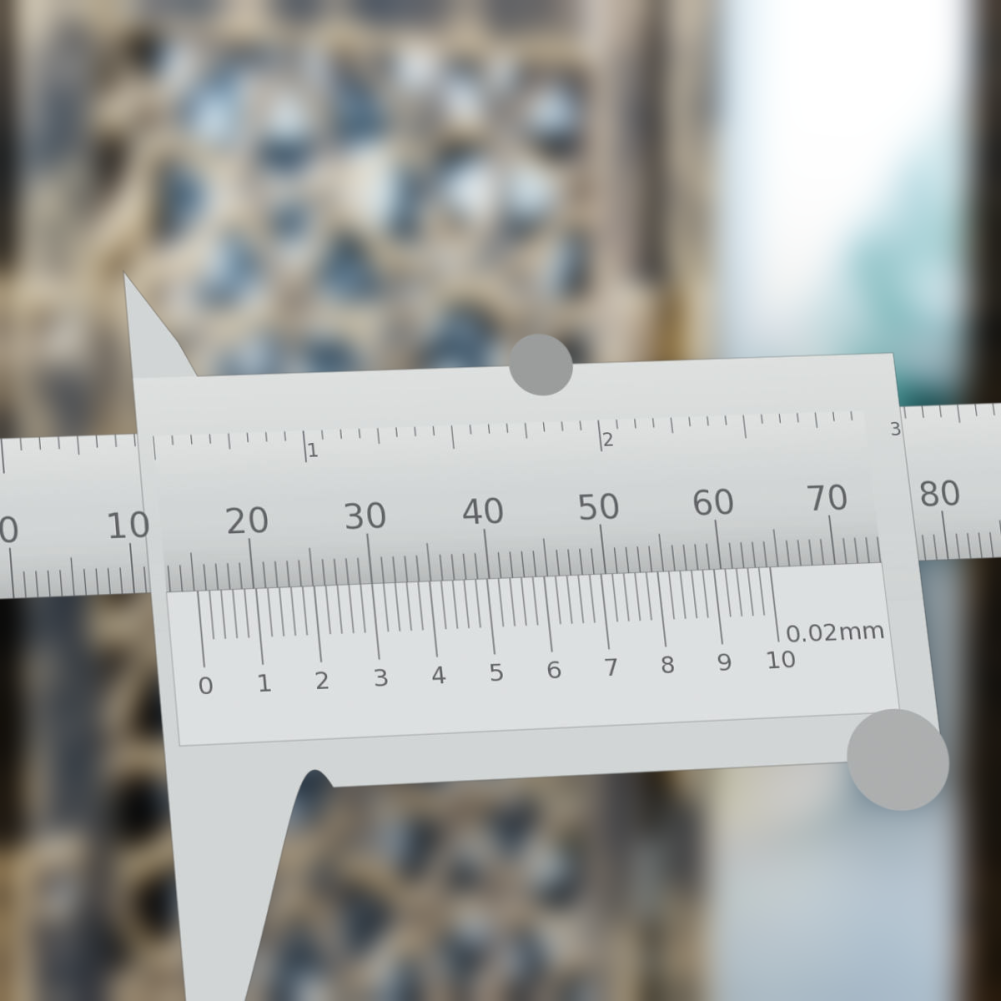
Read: value=15.3 unit=mm
